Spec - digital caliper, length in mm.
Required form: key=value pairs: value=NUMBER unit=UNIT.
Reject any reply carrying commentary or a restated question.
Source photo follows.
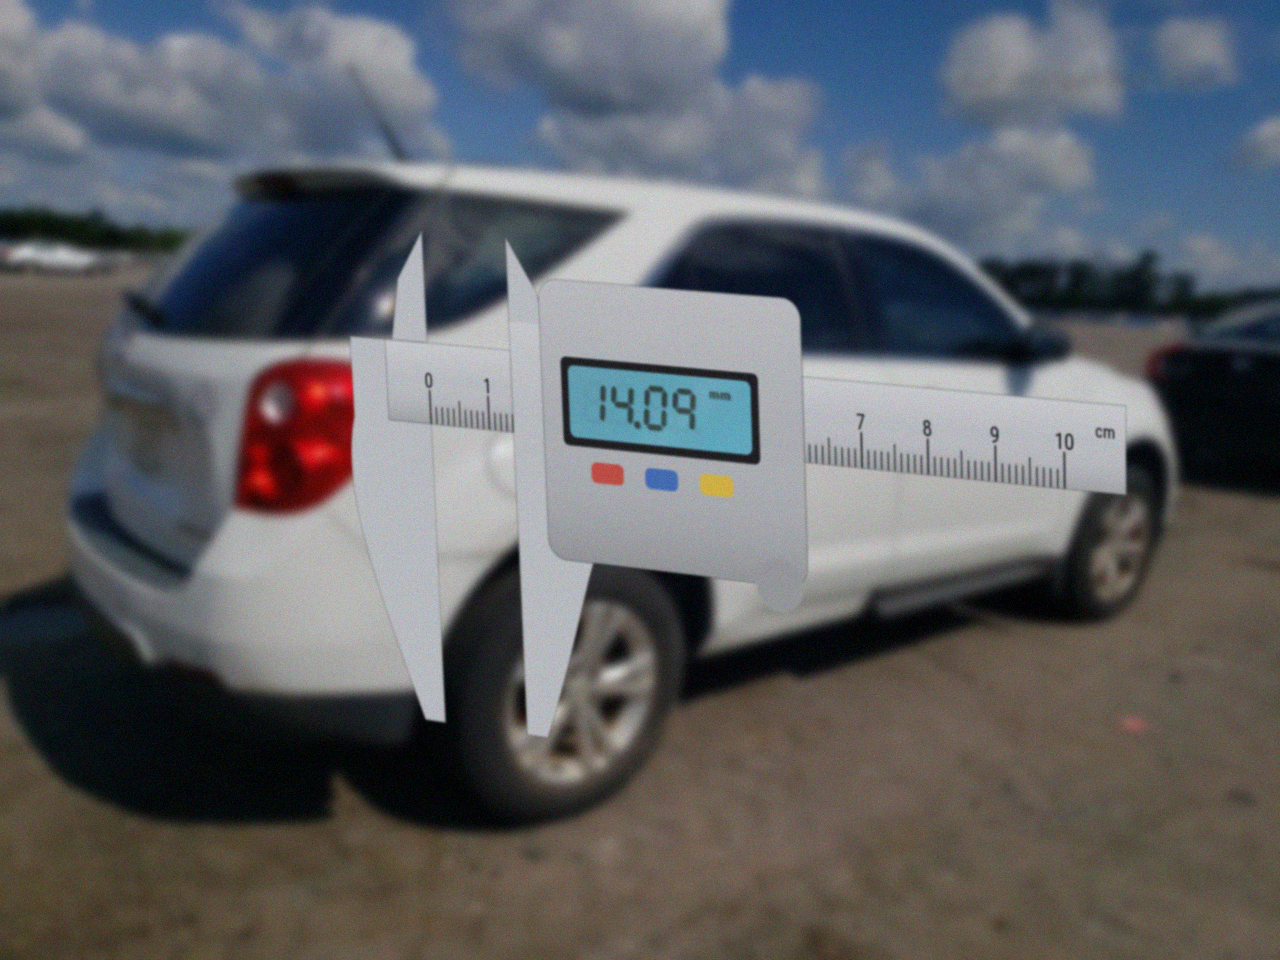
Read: value=14.09 unit=mm
